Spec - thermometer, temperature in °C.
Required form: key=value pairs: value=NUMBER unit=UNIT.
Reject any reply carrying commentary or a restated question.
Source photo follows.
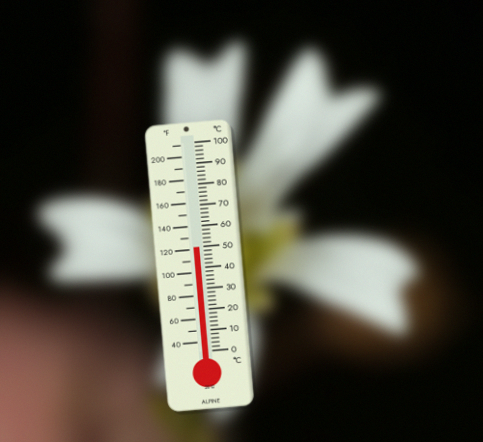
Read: value=50 unit=°C
